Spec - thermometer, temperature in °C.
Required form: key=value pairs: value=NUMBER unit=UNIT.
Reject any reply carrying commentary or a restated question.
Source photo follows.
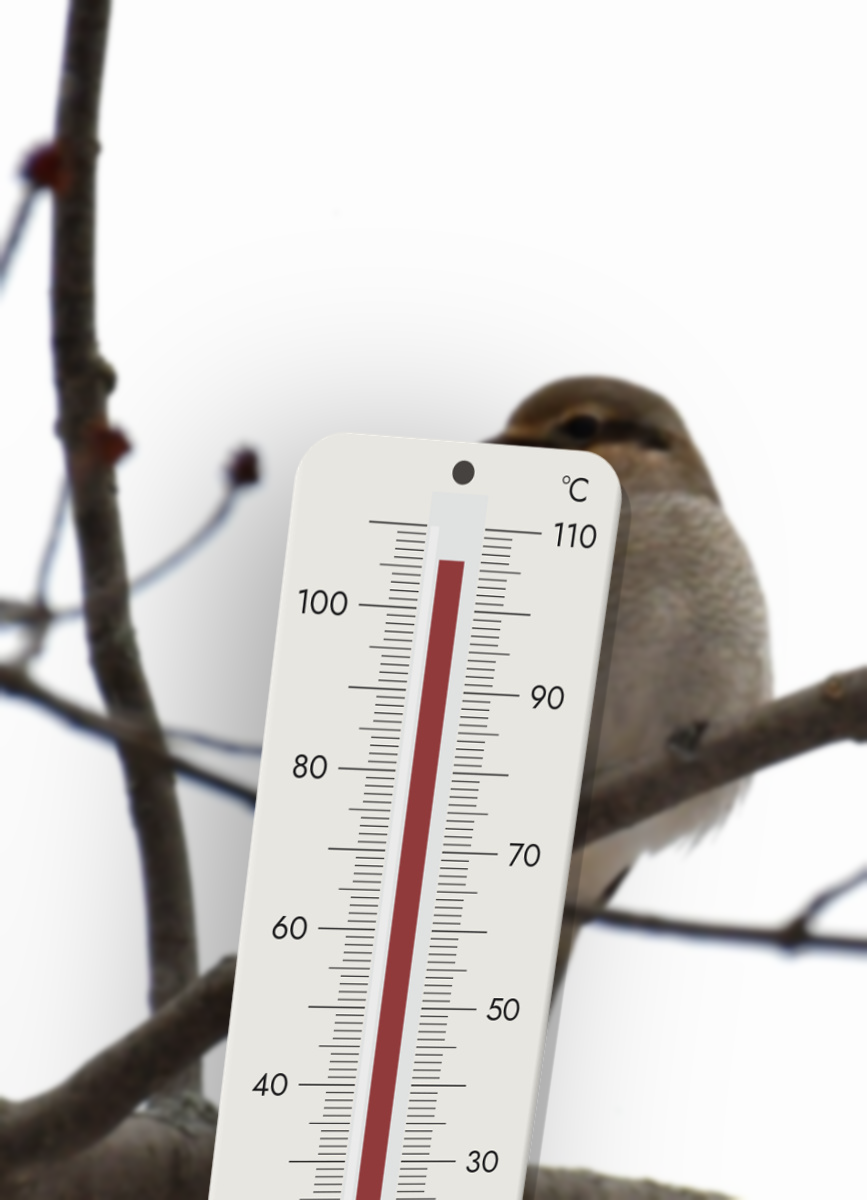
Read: value=106 unit=°C
